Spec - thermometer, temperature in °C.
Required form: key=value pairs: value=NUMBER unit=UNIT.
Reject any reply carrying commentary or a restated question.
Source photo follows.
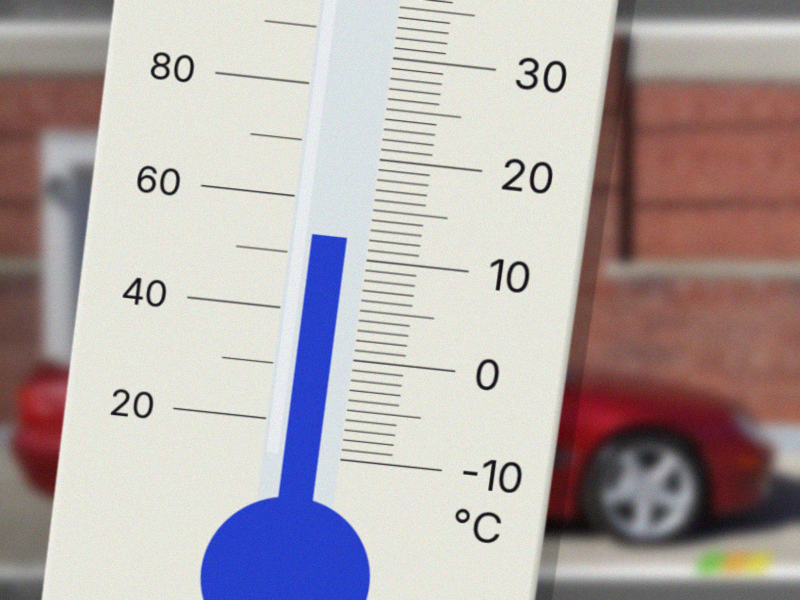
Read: value=12 unit=°C
